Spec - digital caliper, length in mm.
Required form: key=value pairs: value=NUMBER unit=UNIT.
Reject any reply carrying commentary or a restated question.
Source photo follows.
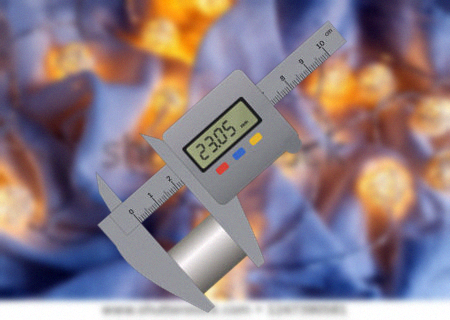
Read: value=23.05 unit=mm
